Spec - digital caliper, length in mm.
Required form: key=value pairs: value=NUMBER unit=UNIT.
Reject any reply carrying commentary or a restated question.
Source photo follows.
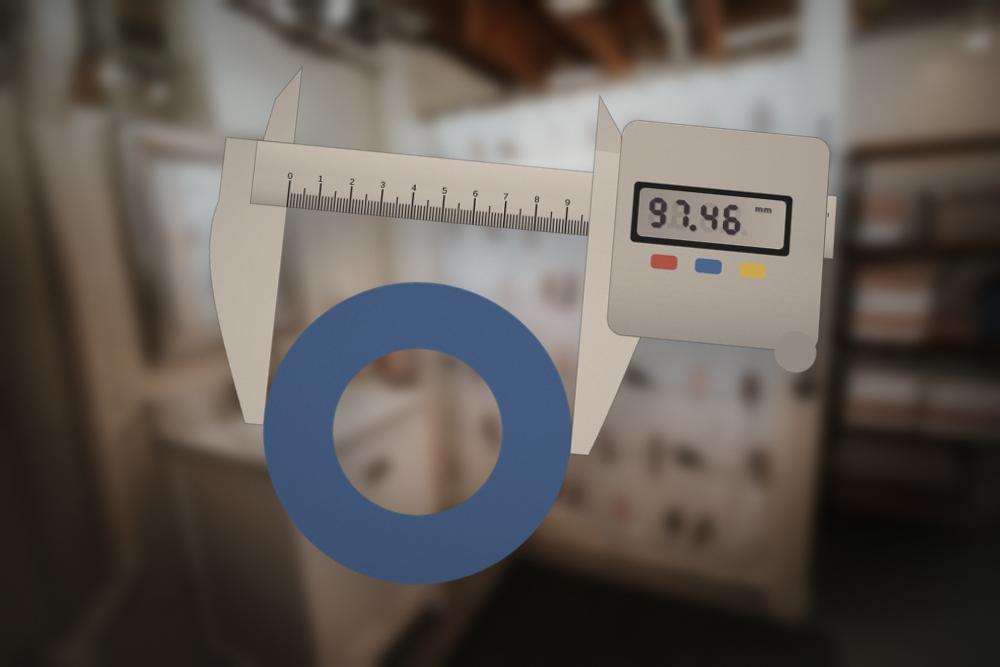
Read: value=97.46 unit=mm
